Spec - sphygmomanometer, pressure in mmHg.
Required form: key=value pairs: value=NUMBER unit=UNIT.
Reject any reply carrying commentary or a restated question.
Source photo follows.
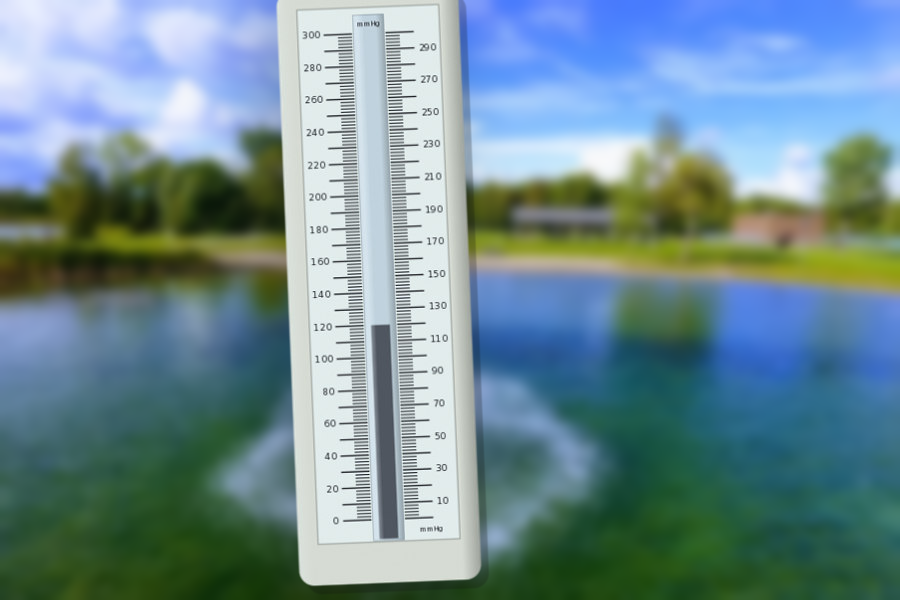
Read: value=120 unit=mmHg
